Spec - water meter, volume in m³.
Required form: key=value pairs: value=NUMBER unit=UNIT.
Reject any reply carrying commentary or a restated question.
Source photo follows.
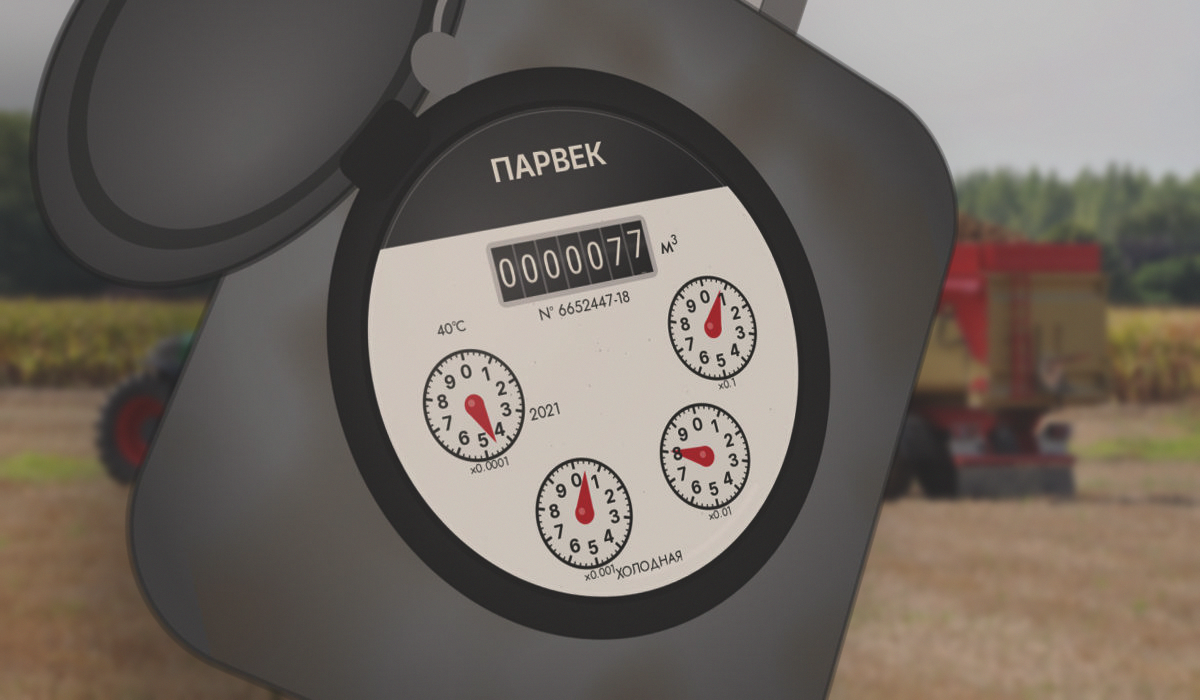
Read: value=77.0804 unit=m³
